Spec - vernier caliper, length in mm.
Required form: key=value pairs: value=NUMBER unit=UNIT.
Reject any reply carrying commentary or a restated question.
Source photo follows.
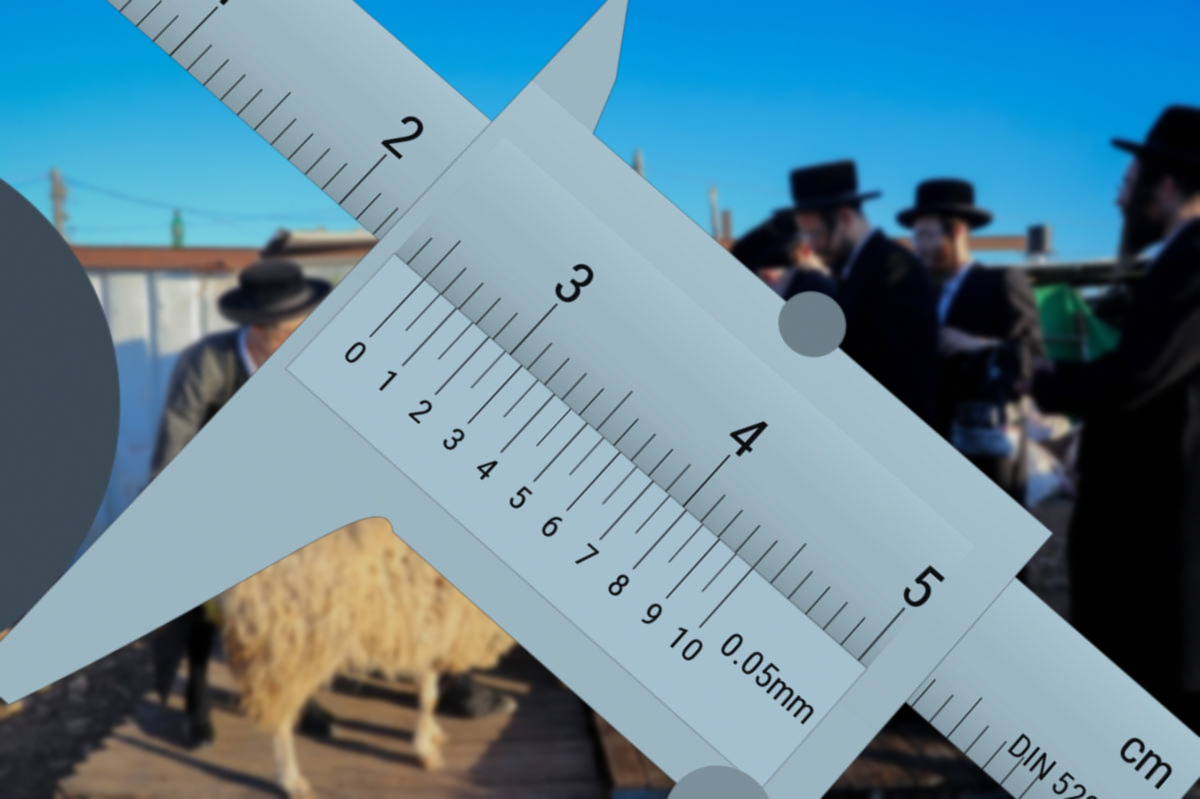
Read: value=25.0 unit=mm
